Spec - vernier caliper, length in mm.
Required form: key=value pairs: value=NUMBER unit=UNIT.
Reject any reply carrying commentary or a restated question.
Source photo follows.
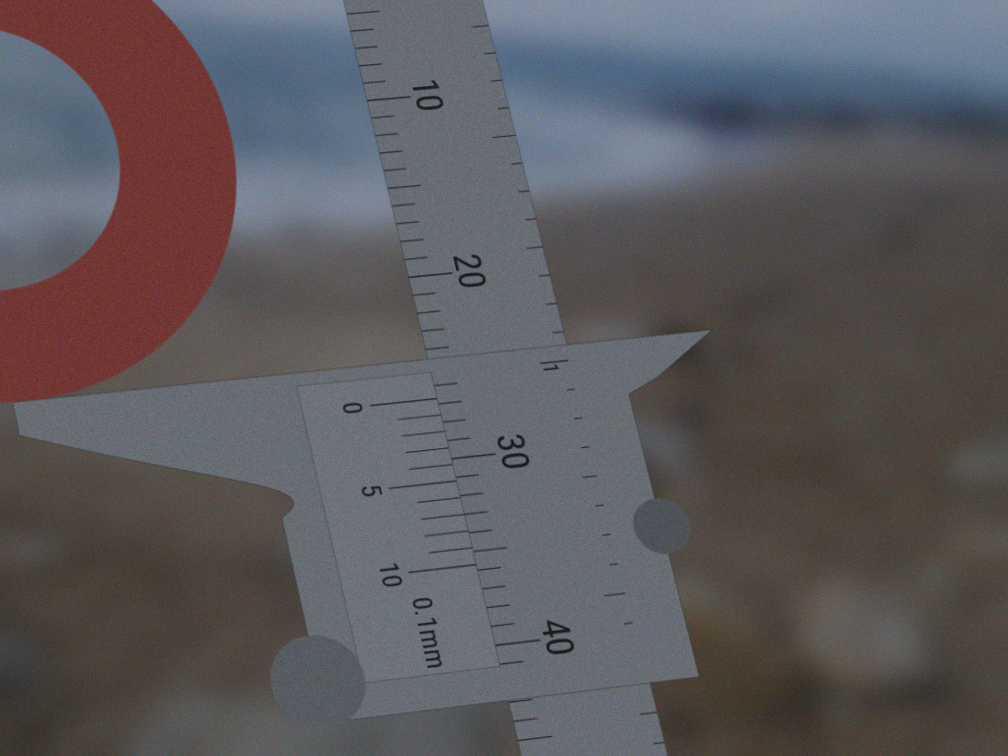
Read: value=26.7 unit=mm
